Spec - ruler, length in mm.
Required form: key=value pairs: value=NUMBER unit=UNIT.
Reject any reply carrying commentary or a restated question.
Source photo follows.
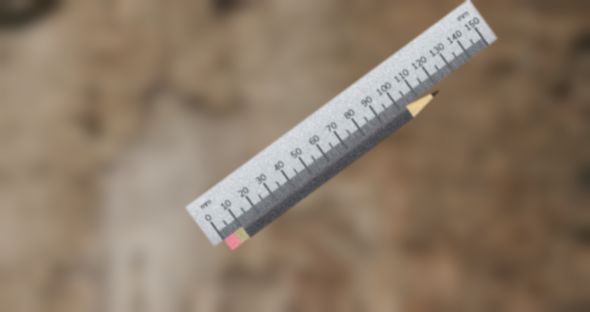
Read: value=120 unit=mm
